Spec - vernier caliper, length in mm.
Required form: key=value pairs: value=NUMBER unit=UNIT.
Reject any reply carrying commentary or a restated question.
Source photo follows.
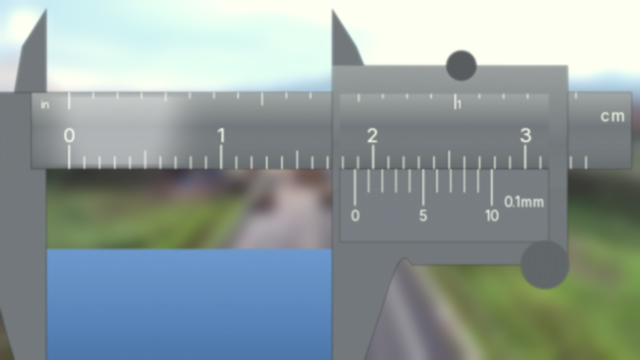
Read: value=18.8 unit=mm
